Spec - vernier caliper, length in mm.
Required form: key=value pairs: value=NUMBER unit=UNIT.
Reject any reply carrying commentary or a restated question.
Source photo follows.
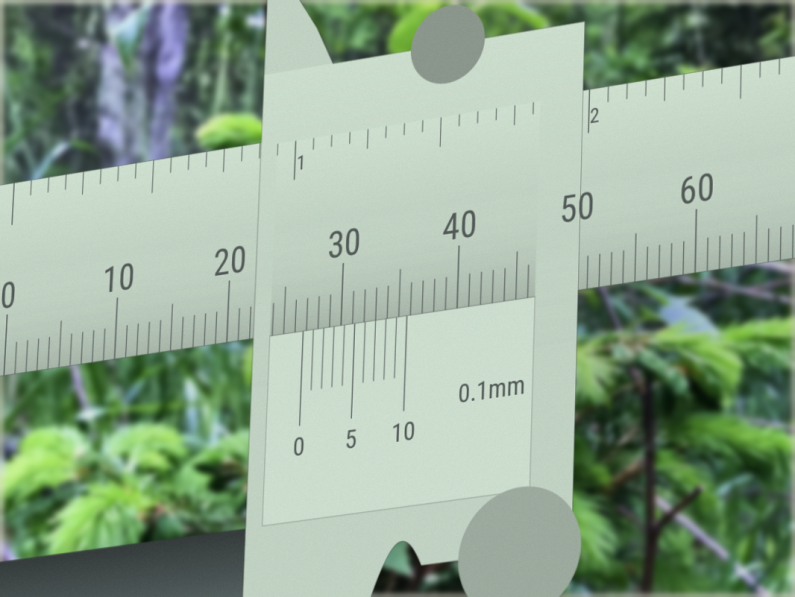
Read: value=26.7 unit=mm
